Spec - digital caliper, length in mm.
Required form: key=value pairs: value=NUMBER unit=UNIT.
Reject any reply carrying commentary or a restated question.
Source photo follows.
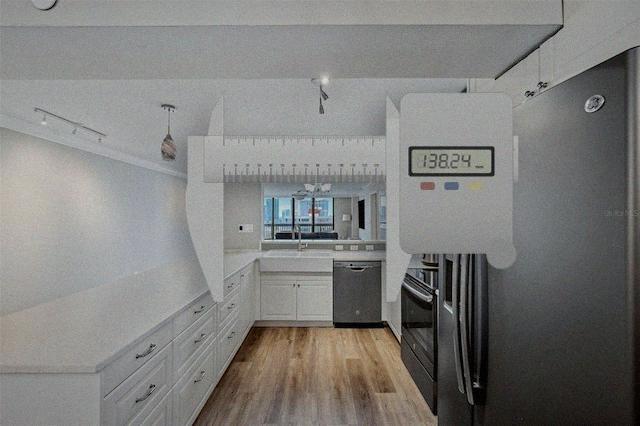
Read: value=138.24 unit=mm
